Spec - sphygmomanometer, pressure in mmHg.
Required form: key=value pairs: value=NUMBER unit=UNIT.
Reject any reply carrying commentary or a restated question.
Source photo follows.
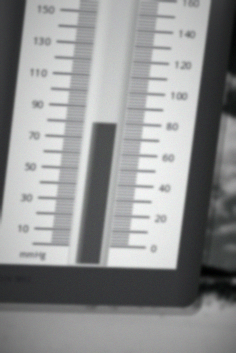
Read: value=80 unit=mmHg
